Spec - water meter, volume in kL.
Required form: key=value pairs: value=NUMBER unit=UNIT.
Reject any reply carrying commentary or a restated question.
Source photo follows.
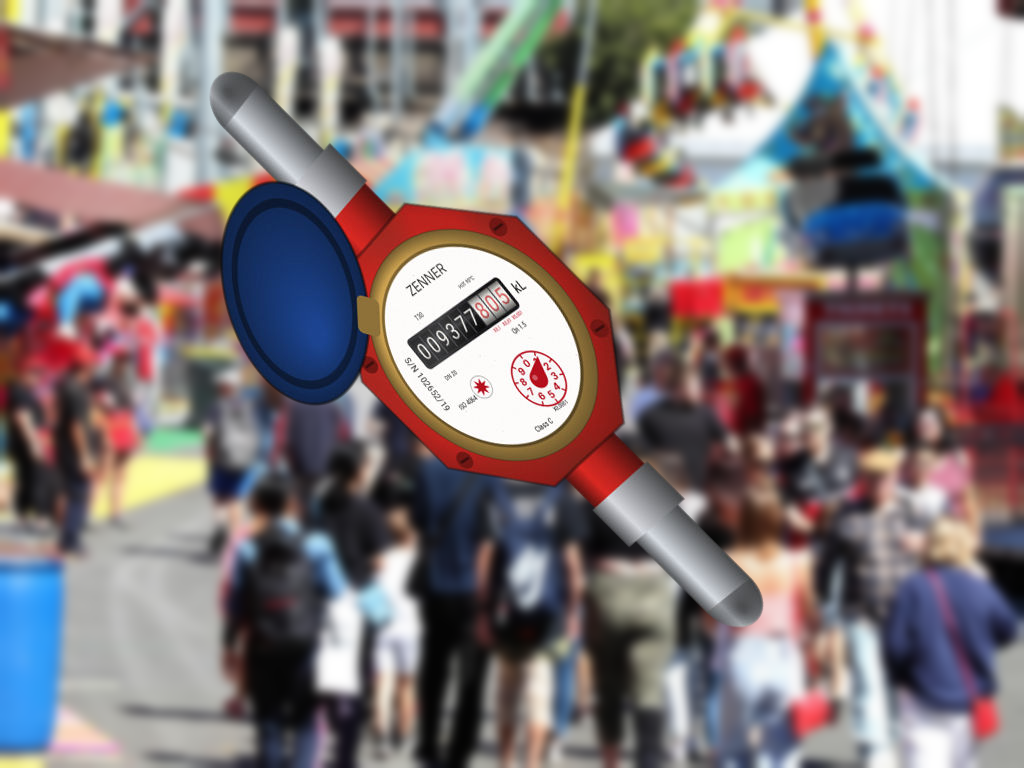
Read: value=9377.8051 unit=kL
